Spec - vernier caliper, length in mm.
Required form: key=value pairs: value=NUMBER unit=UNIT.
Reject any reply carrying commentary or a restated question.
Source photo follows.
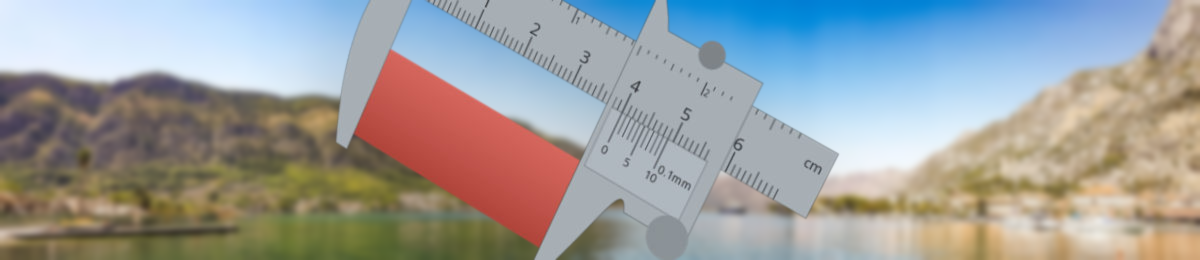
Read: value=40.0 unit=mm
